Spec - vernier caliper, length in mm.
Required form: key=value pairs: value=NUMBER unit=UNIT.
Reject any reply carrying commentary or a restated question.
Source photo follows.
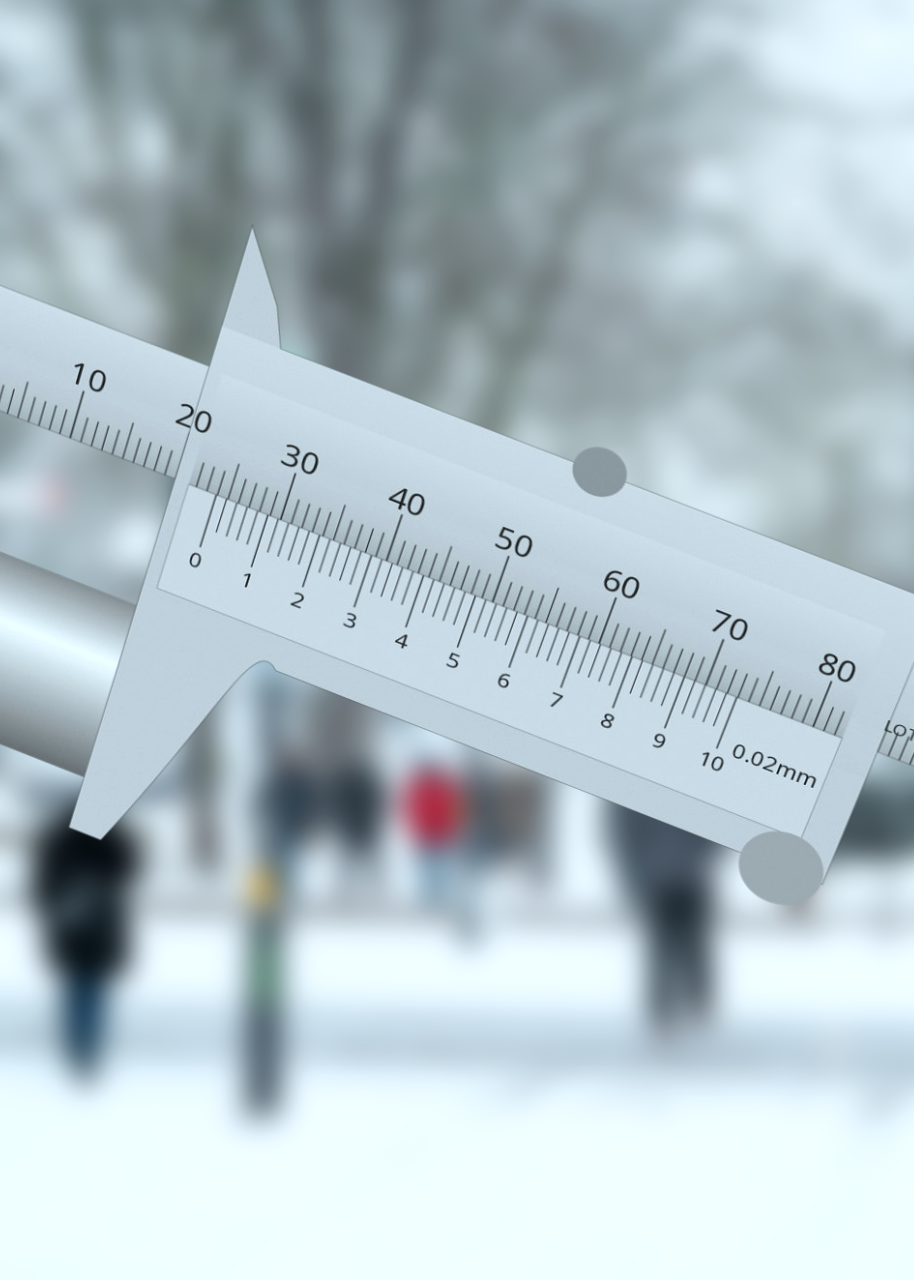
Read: value=23.9 unit=mm
